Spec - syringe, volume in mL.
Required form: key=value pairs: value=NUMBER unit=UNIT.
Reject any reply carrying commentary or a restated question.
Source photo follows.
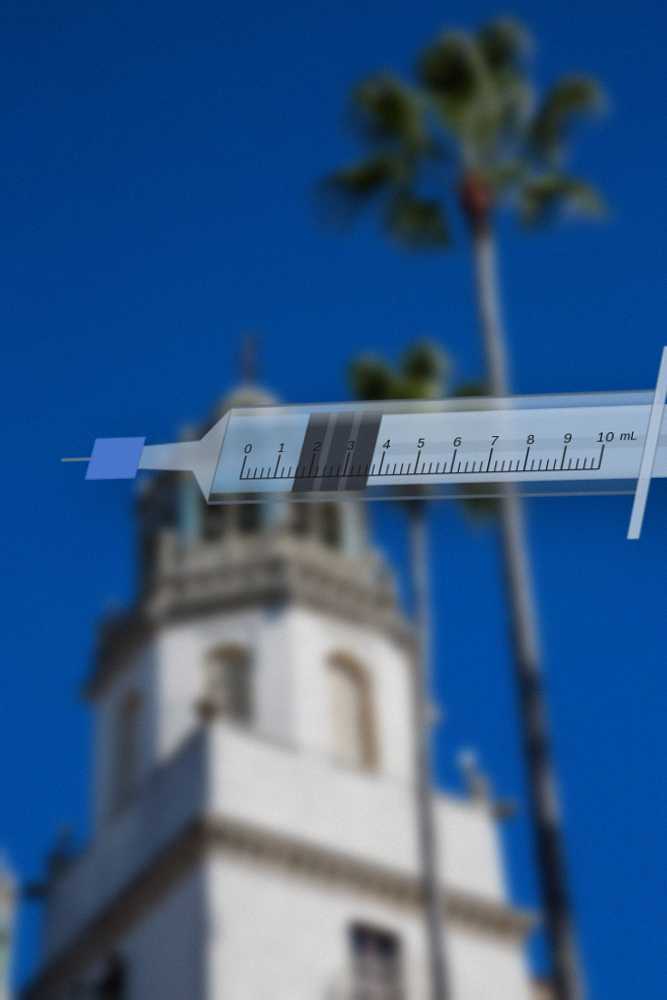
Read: value=1.6 unit=mL
